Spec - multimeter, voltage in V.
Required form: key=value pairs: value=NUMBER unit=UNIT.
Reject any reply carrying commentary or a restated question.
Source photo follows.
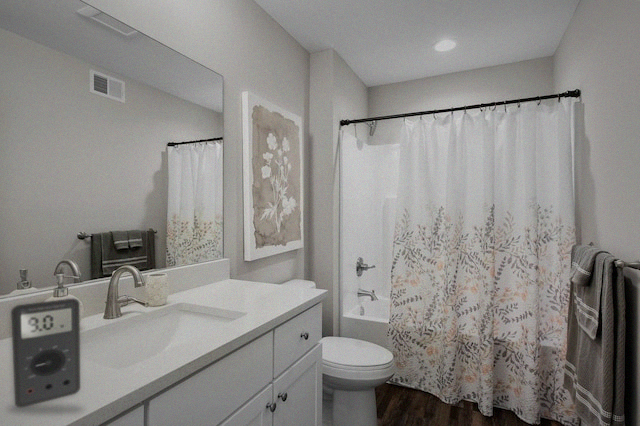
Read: value=9.0 unit=V
